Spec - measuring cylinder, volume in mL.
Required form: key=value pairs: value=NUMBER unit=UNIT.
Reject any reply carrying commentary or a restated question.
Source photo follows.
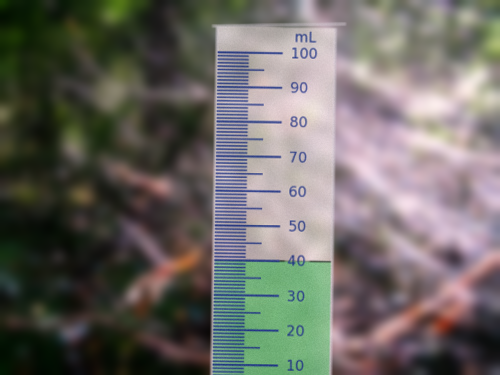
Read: value=40 unit=mL
